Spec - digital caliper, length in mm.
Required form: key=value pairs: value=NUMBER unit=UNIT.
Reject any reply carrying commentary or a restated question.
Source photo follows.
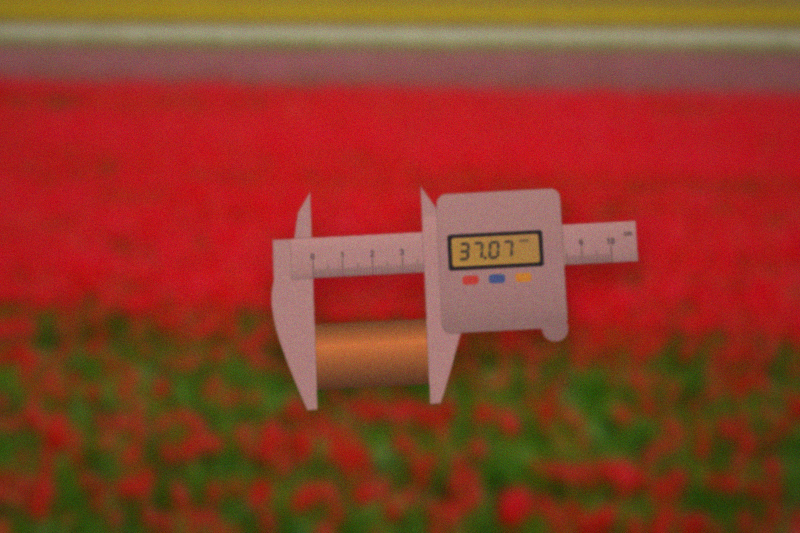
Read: value=37.07 unit=mm
